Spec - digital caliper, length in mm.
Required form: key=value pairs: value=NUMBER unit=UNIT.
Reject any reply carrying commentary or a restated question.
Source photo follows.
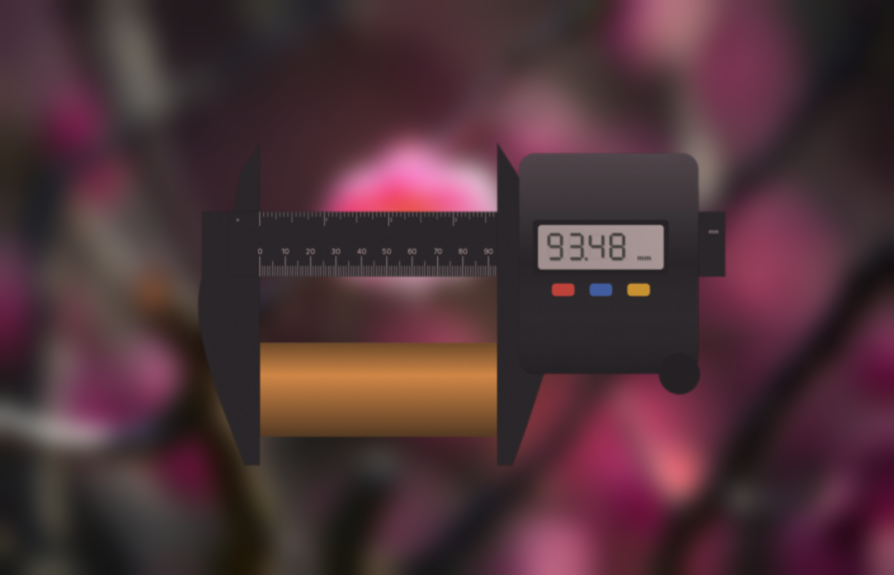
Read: value=93.48 unit=mm
